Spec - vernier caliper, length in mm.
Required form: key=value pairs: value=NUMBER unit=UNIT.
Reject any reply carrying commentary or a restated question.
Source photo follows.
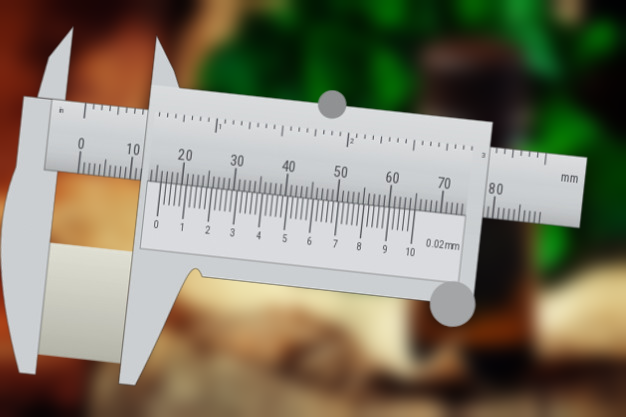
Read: value=16.0 unit=mm
